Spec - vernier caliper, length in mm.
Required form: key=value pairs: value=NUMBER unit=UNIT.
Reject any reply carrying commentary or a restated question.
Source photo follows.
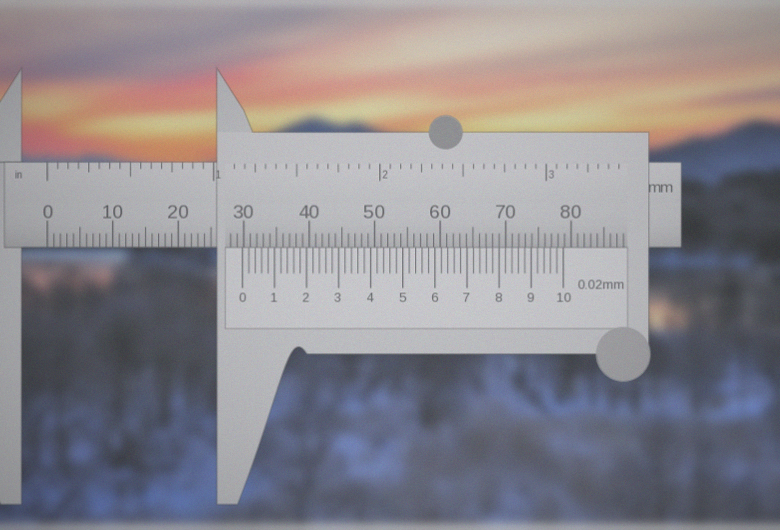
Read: value=29.8 unit=mm
